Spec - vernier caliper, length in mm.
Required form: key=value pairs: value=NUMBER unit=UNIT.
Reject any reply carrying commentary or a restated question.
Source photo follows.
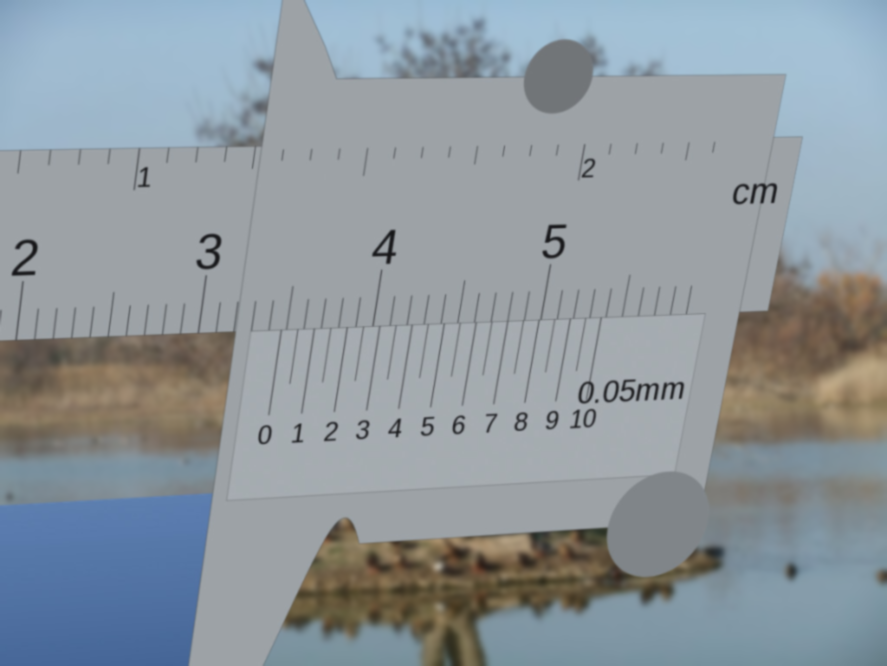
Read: value=34.7 unit=mm
